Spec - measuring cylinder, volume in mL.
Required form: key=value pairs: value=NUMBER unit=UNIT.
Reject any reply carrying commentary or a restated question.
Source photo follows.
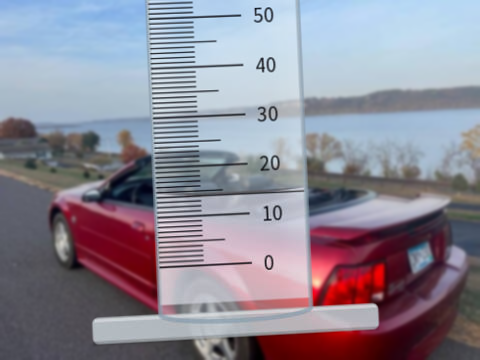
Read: value=14 unit=mL
